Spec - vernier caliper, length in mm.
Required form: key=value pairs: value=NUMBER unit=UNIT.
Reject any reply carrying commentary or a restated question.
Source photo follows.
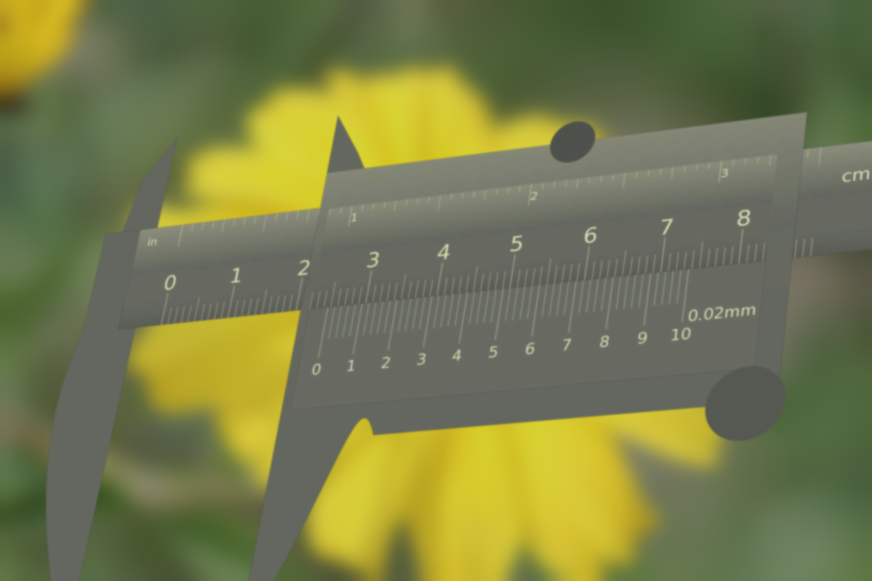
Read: value=24.6 unit=mm
